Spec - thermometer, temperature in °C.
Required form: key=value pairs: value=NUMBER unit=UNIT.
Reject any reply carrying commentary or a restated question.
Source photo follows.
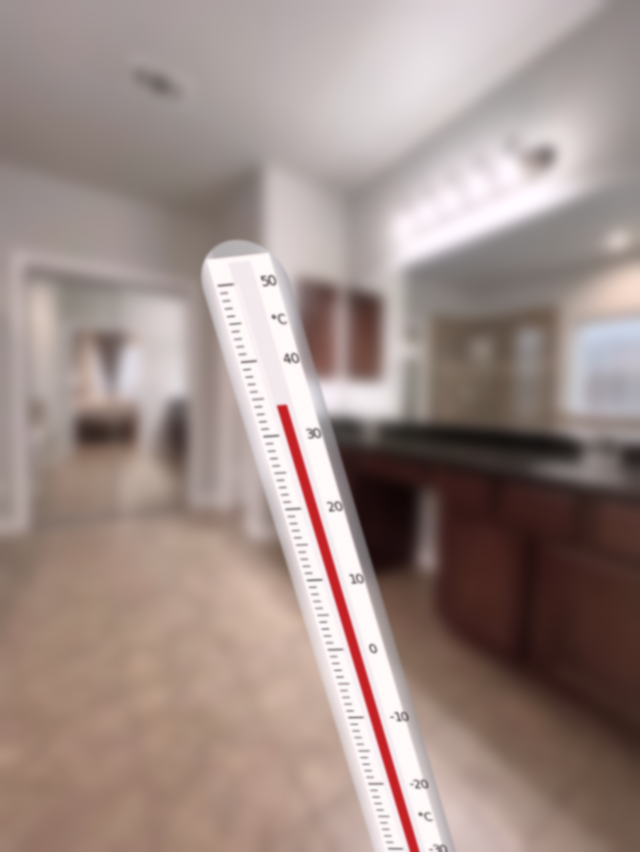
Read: value=34 unit=°C
